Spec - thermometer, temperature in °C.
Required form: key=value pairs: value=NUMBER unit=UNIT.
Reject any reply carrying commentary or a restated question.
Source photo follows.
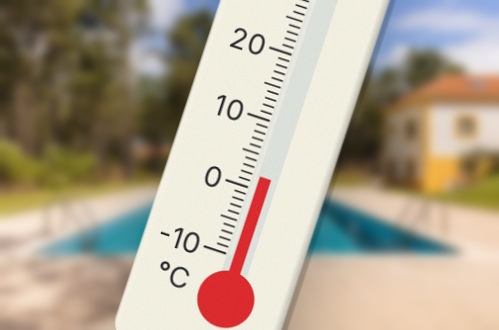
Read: value=2 unit=°C
